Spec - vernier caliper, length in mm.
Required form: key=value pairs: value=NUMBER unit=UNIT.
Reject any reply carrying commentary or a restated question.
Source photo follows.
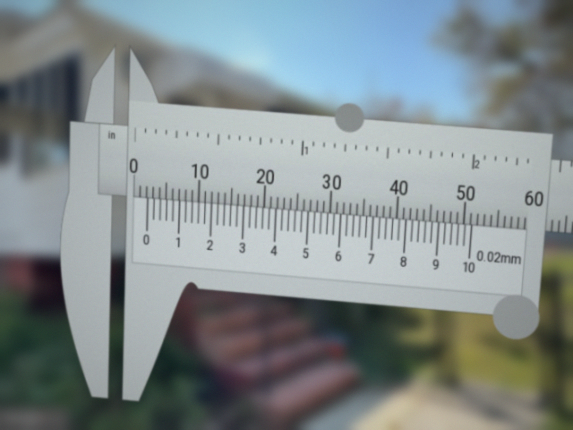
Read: value=2.2 unit=mm
